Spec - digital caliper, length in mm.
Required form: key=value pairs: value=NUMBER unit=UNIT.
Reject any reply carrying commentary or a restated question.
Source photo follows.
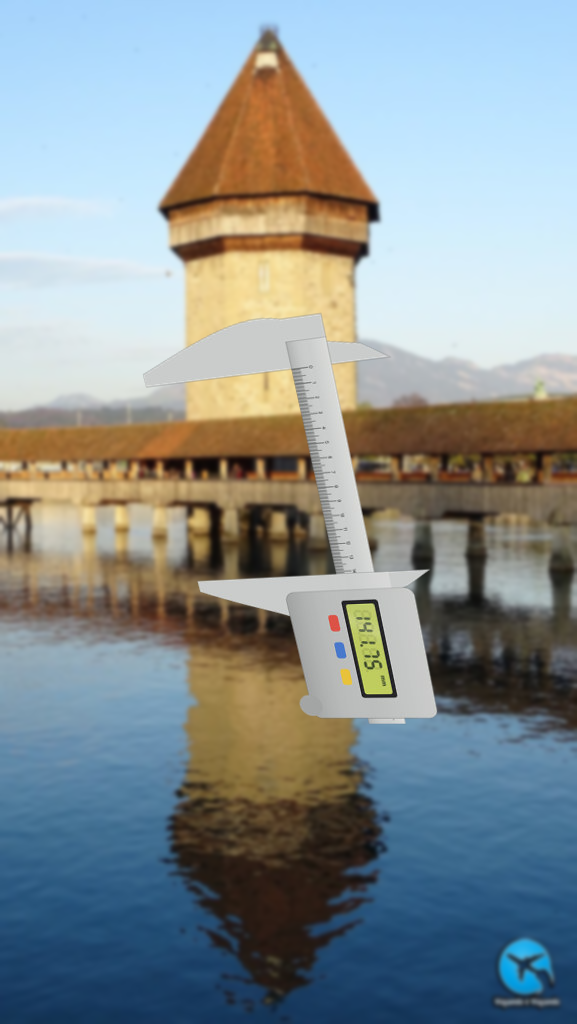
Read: value=141.75 unit=mm
